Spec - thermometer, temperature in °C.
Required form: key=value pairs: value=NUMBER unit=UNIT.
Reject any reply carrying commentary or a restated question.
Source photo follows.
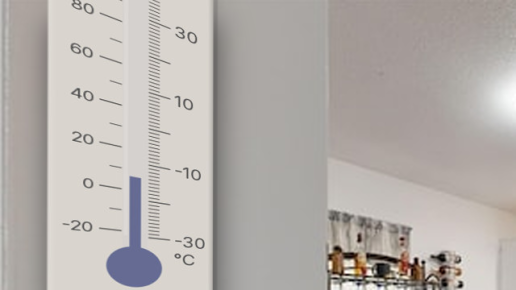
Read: value=-14 unit=°C
